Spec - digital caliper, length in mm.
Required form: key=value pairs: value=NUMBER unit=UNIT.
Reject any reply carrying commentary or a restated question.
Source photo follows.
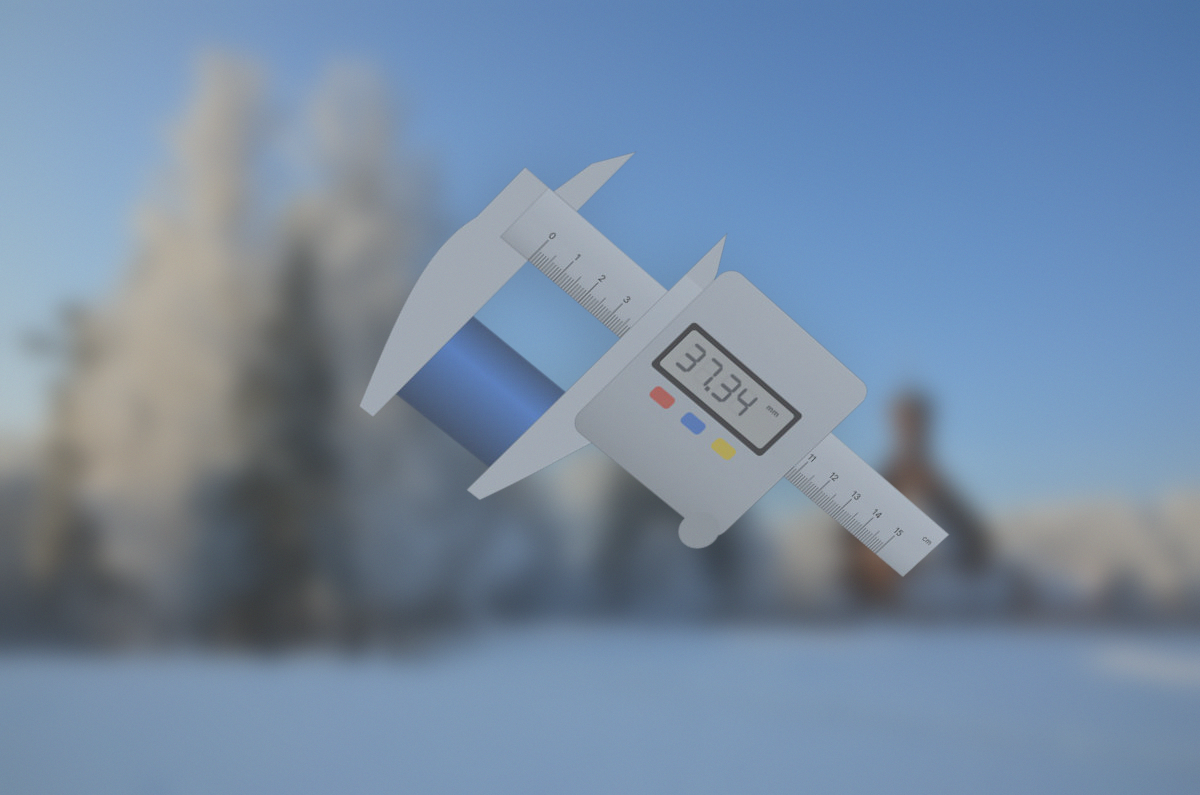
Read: value=37.34 unit=mm
